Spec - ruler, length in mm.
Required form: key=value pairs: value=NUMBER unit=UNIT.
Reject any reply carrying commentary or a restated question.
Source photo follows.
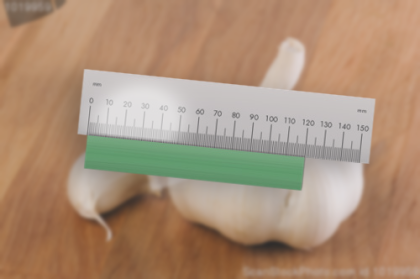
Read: value=120 unit=mm
